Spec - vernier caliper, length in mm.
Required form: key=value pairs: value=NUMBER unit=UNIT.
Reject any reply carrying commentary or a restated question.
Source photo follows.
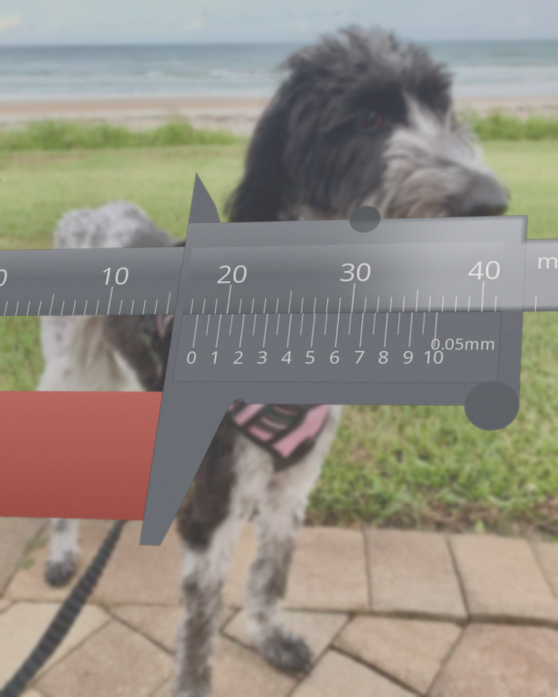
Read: value=17.6 unit=mm
